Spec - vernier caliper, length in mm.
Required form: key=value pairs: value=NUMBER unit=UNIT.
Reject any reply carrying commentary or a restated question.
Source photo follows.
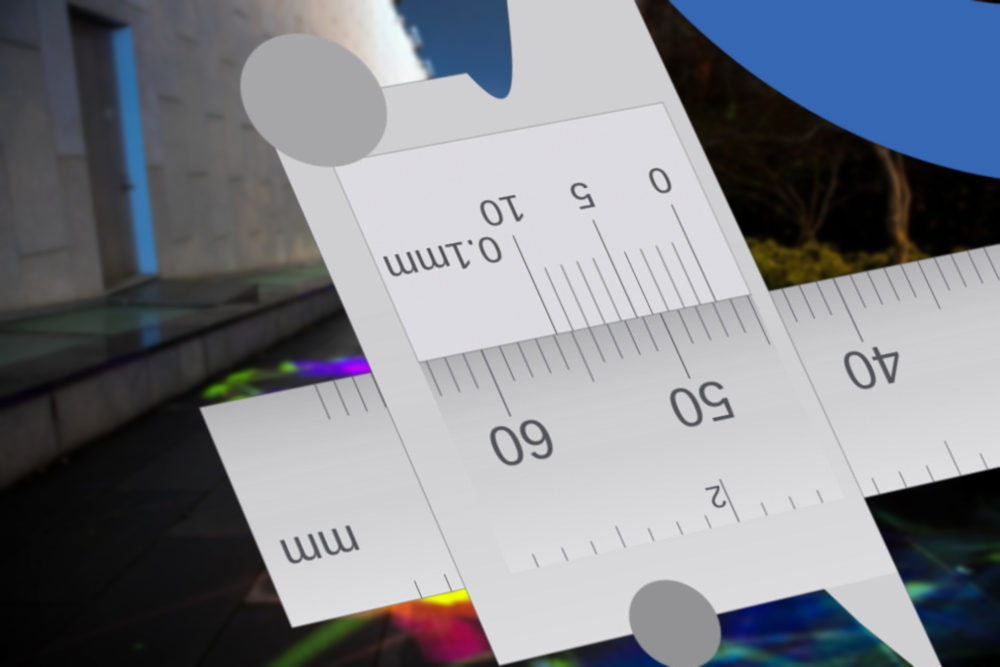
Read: value=46.8 unit=mm
